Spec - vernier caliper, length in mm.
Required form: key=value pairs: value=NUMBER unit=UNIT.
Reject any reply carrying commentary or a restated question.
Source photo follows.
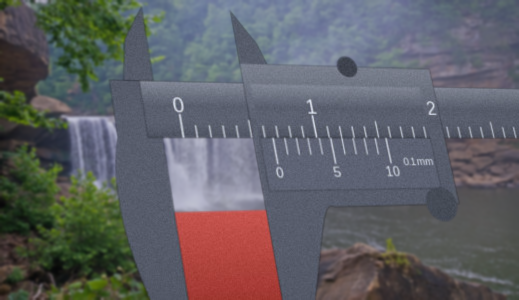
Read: value=6.6 unit=mm
